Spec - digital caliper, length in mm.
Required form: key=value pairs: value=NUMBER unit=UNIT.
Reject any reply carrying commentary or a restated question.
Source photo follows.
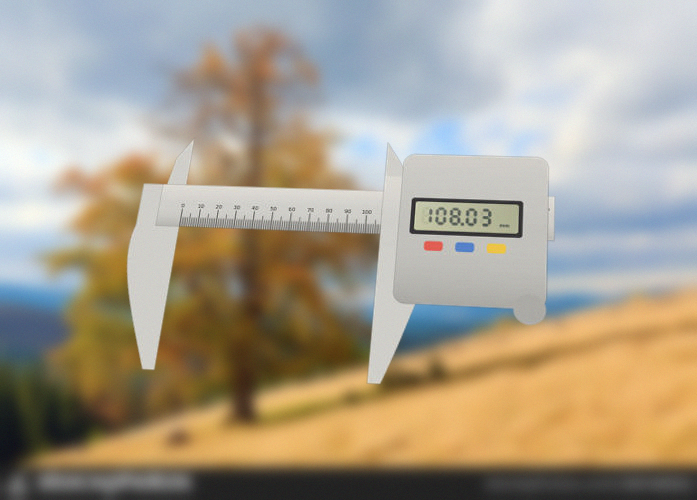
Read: value=108.03 unit=mm
